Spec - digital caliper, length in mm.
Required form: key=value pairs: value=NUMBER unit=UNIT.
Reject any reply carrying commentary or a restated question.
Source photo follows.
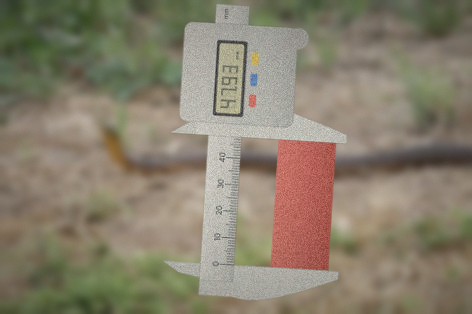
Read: value=47.93 unit=mm
